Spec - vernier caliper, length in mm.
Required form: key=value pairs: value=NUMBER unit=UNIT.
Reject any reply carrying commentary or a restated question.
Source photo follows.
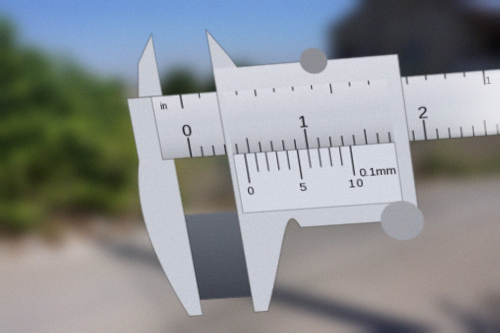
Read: value=4.6 unit=mm
